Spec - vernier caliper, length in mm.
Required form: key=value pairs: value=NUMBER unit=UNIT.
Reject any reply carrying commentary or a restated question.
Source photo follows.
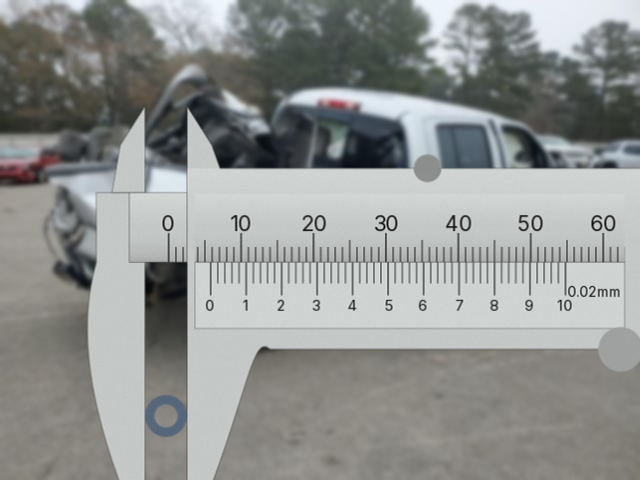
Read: value=5.8 unit=mm
